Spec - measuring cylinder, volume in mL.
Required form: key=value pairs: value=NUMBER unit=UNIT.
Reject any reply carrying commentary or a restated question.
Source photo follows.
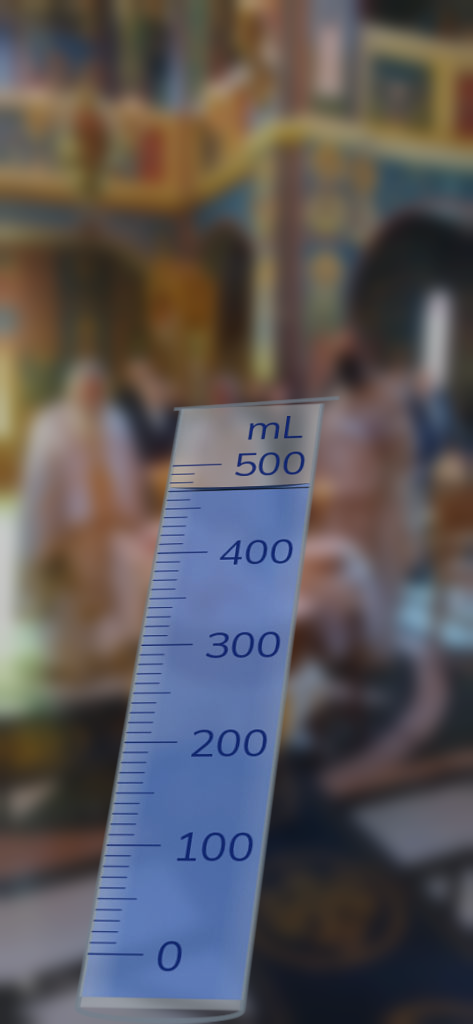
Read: value=470 unit=mL
